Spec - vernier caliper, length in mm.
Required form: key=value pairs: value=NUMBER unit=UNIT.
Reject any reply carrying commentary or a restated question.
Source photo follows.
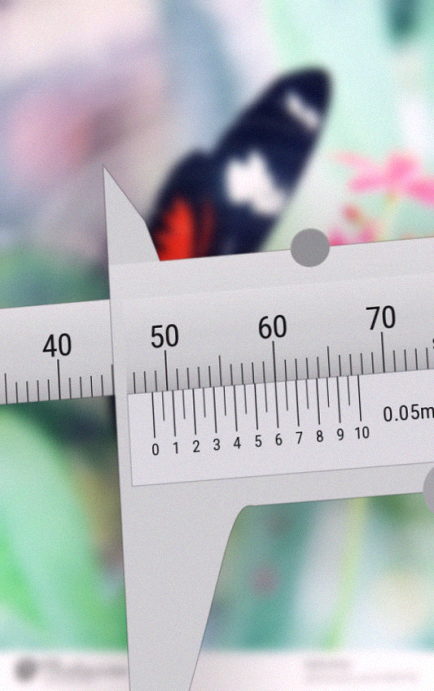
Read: value=48.6 unit=mm
